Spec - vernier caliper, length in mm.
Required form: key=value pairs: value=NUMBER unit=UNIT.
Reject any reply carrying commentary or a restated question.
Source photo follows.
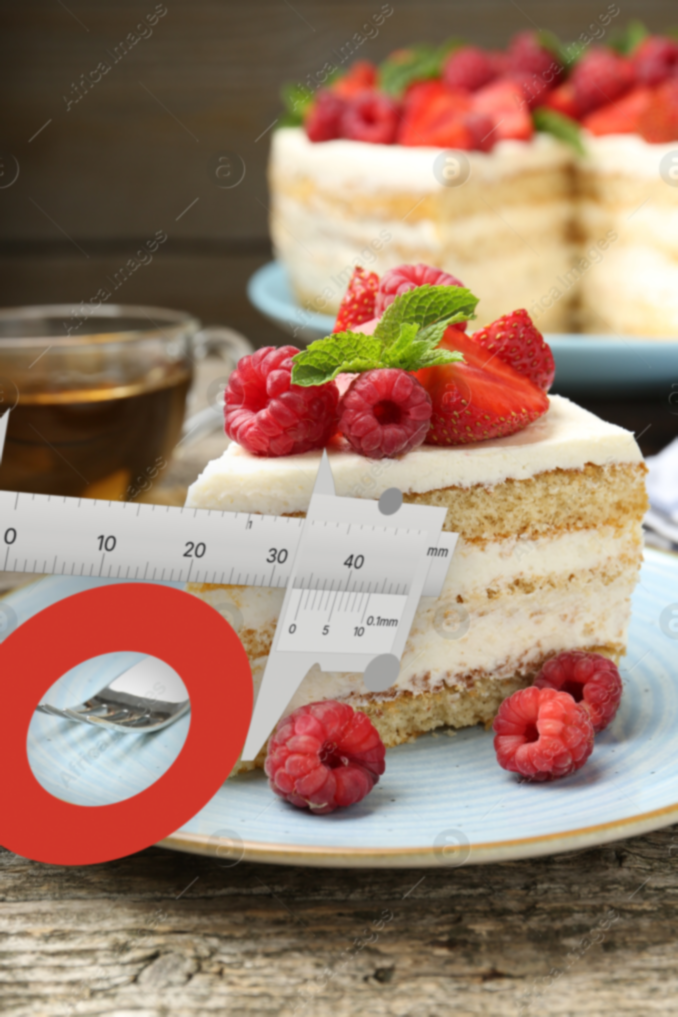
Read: value=34.4 unit=mm
